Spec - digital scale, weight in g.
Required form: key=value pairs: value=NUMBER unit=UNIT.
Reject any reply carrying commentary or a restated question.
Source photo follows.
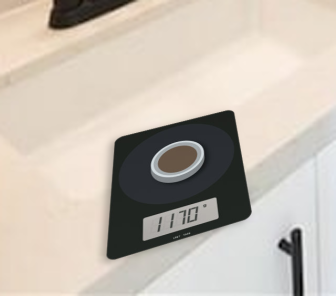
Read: value=1170 unit=g
